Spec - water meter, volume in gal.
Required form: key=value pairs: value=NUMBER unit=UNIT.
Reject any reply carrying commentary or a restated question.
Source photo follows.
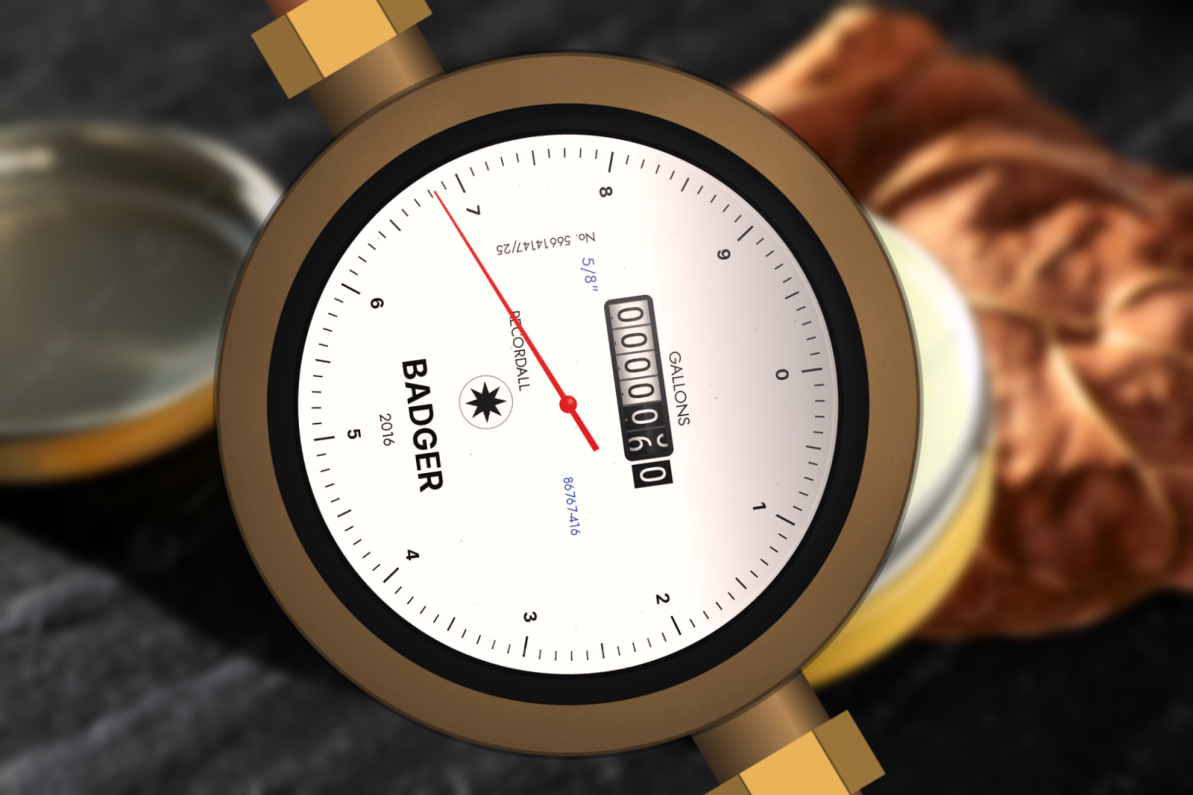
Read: value=56.8 unit=gal
